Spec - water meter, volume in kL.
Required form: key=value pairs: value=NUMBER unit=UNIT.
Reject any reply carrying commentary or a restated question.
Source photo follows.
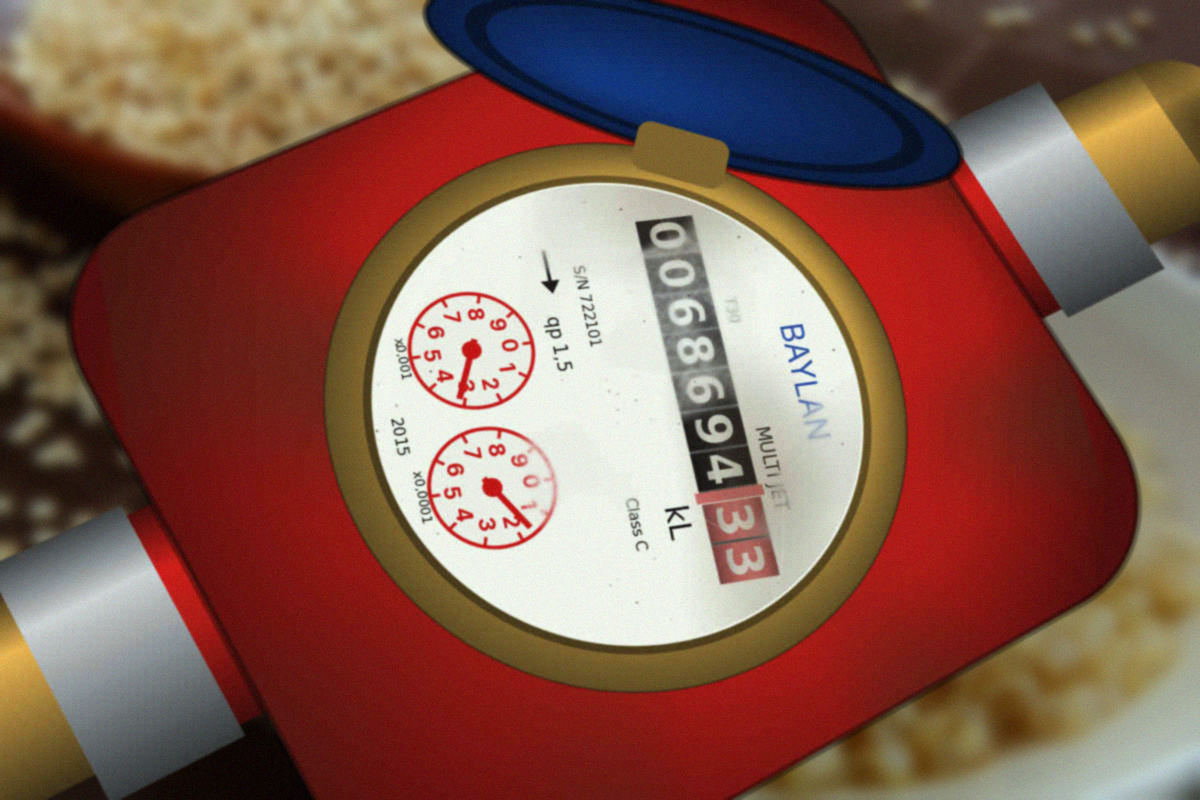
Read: value=68694.3331 unit=kL
